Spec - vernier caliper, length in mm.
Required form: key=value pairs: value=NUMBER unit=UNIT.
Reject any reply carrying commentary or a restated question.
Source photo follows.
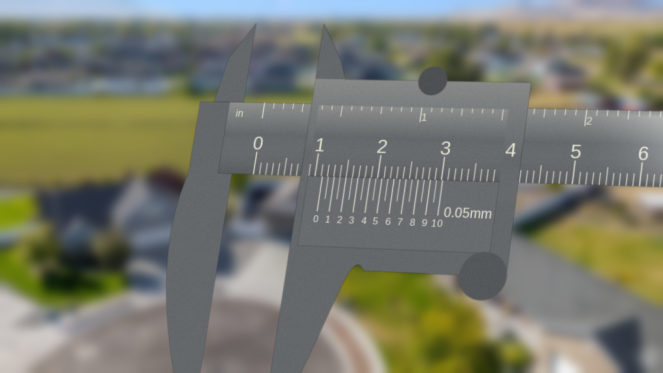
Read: value=11.2 unit=mm
